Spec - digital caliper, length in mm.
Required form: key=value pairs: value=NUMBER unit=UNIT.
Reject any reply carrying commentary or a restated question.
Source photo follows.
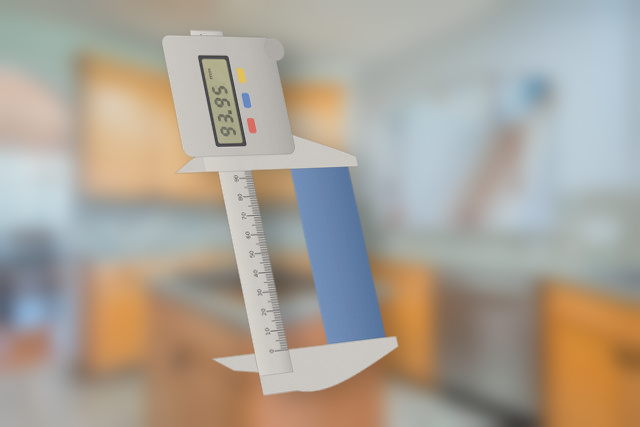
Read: value=93.95 unit=mm
